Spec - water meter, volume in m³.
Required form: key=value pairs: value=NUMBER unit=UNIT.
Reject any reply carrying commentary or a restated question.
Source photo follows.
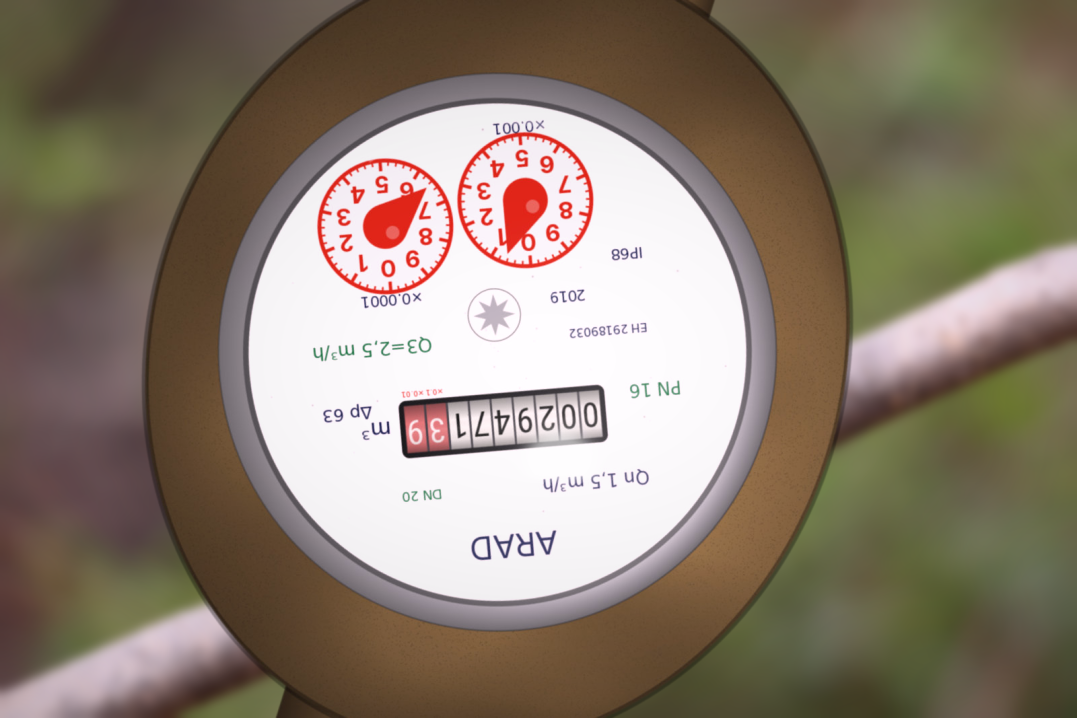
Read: value=29471.3906 unit=m³
